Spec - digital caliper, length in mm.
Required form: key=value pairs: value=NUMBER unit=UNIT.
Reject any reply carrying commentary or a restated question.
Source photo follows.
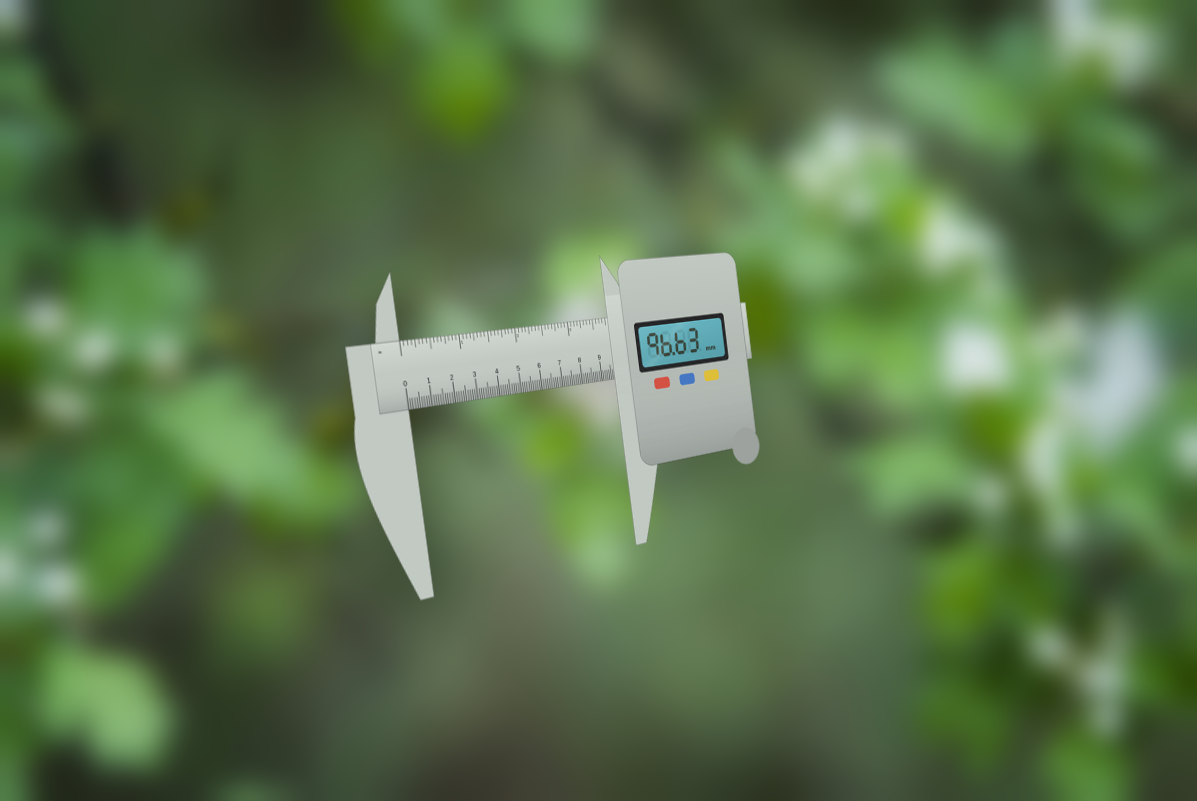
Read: value=96.63 unit=mm
